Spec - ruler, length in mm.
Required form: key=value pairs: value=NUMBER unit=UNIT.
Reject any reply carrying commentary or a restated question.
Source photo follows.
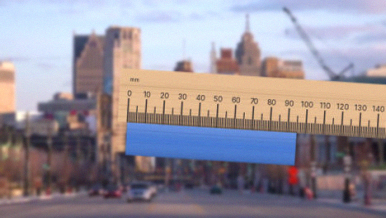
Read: value=95 unit=mm
